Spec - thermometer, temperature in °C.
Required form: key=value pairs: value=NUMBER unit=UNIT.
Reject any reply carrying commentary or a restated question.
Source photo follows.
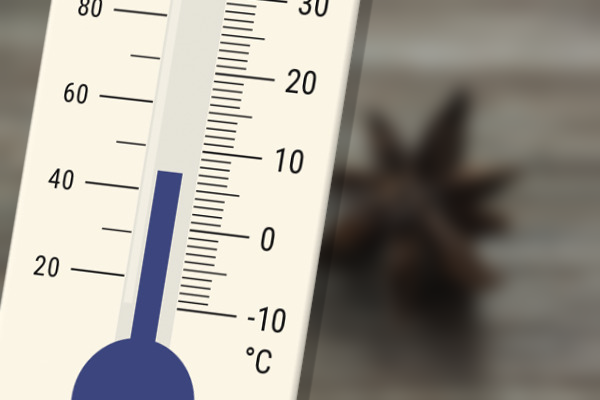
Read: value=7 unit=°C
